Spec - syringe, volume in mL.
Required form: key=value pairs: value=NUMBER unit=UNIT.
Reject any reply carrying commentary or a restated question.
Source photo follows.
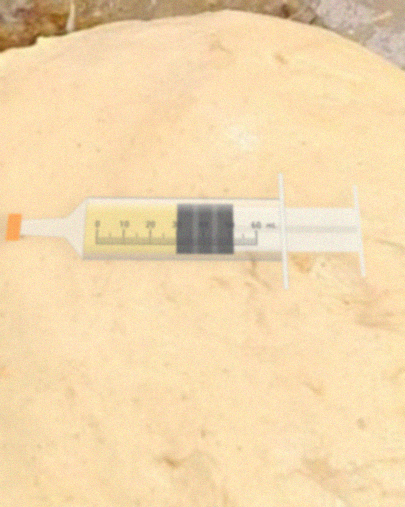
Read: value=30 unit=mL
